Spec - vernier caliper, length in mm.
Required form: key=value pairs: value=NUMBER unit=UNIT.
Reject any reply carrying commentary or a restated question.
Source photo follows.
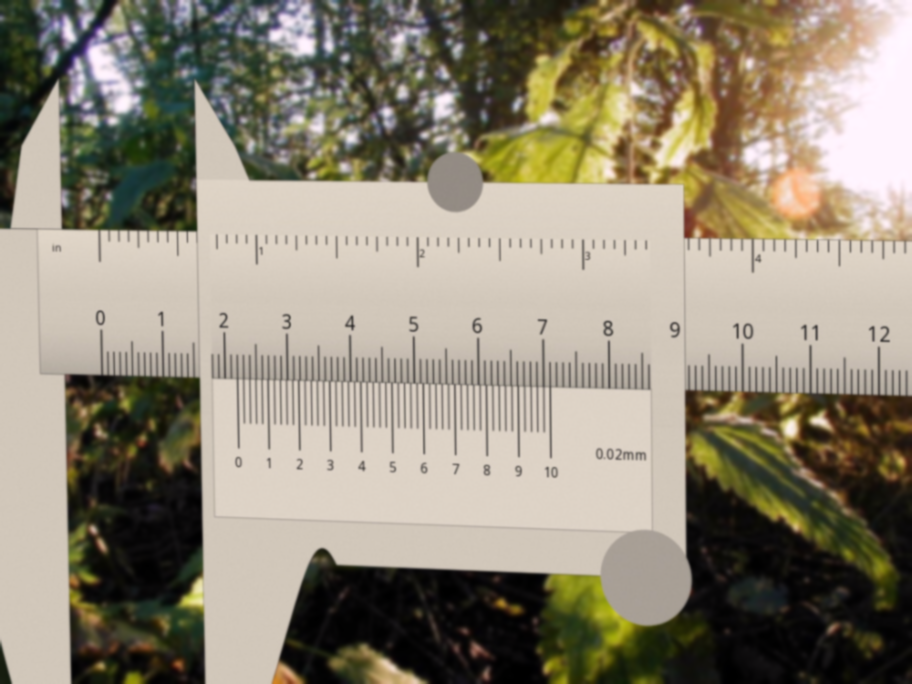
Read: value=22.0 unit=mm
